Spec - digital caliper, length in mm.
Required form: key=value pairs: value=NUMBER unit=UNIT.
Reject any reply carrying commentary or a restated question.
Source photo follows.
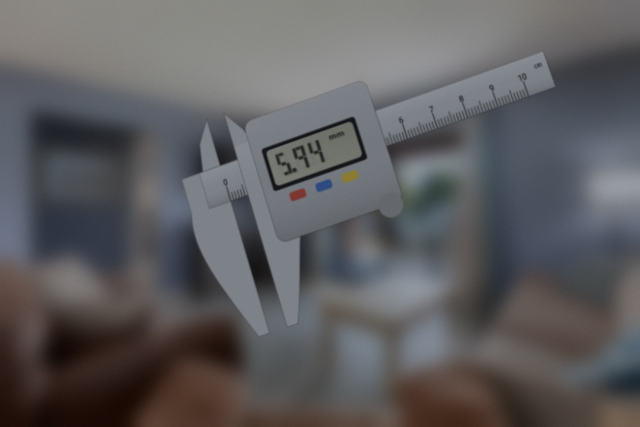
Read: value=5.94 unit=mm
